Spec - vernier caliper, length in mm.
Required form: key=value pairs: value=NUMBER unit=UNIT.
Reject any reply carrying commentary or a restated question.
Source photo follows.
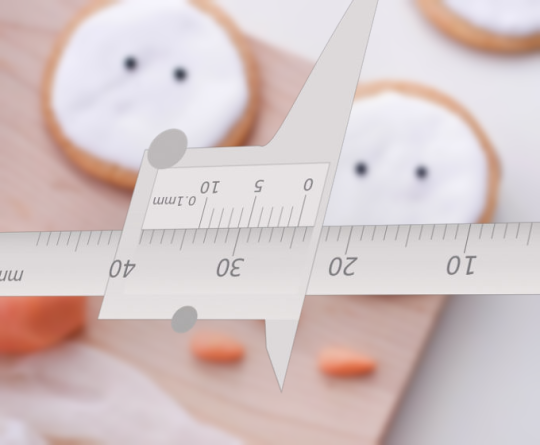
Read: value=24.8 unit=mm
